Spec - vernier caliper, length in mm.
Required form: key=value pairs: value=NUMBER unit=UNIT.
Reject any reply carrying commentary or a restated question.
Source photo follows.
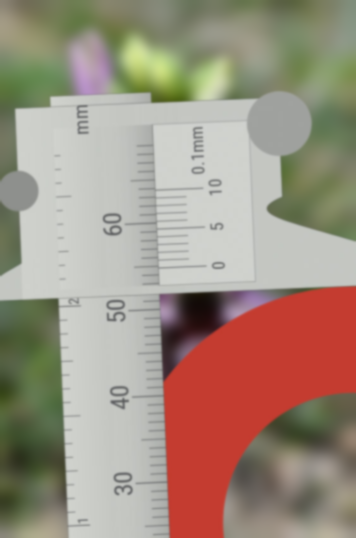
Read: value=54.8 unit=mm
